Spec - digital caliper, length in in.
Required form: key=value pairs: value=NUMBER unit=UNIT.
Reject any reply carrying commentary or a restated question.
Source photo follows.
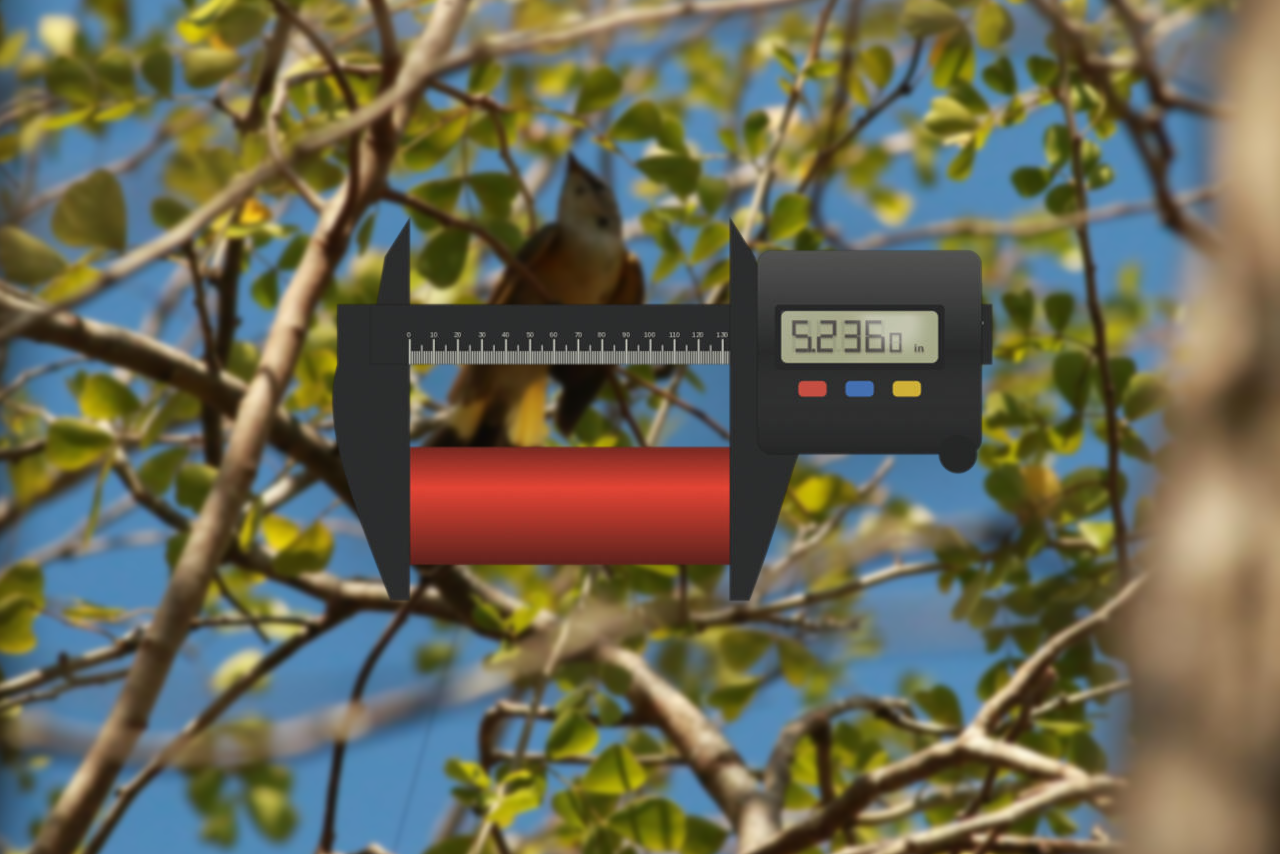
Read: value=5.2360 unit=in
